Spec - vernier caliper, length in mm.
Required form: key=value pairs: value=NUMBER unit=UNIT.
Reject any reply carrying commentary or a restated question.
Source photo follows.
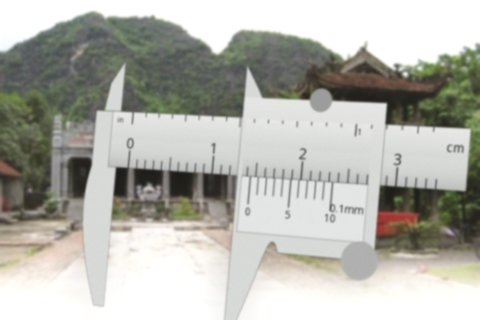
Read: value=14.4 unit=mm
